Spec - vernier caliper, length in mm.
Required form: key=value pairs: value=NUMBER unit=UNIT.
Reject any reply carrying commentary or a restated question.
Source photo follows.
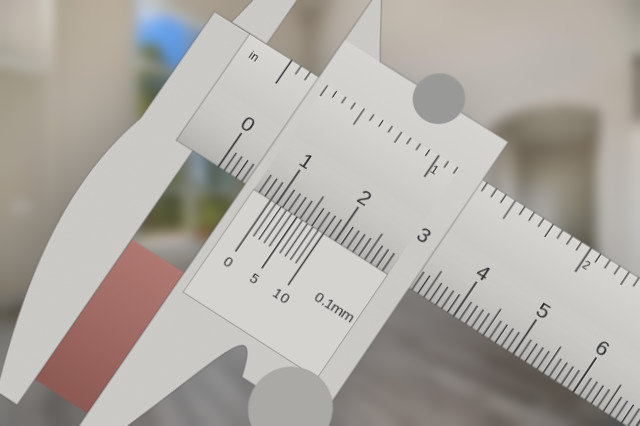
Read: value=9.0 unit=mm
